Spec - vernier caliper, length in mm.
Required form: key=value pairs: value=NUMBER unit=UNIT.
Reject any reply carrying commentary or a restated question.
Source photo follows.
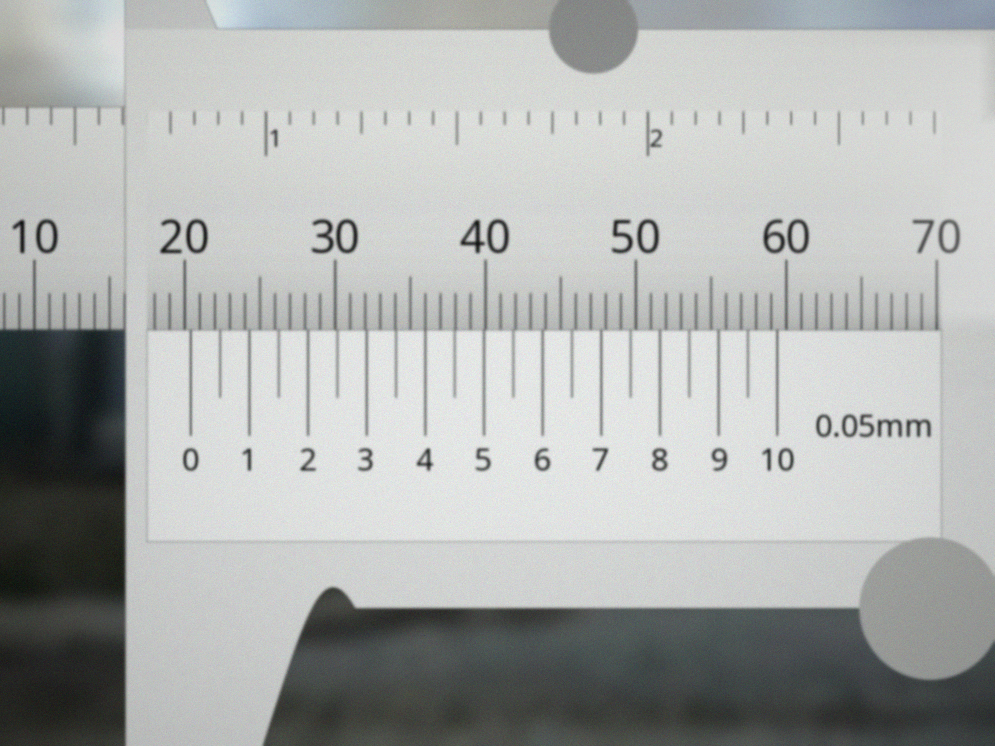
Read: value=20.4 unit=mm
